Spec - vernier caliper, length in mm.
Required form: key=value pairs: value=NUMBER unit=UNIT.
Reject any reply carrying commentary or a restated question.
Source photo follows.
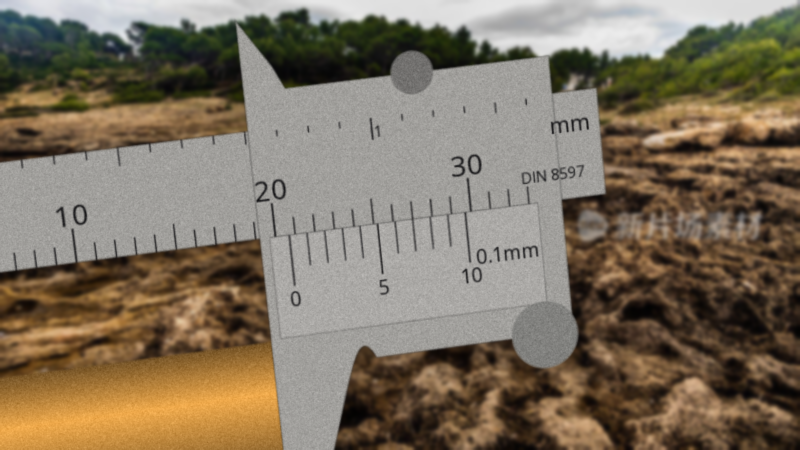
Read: value=20.7 unit=mm
